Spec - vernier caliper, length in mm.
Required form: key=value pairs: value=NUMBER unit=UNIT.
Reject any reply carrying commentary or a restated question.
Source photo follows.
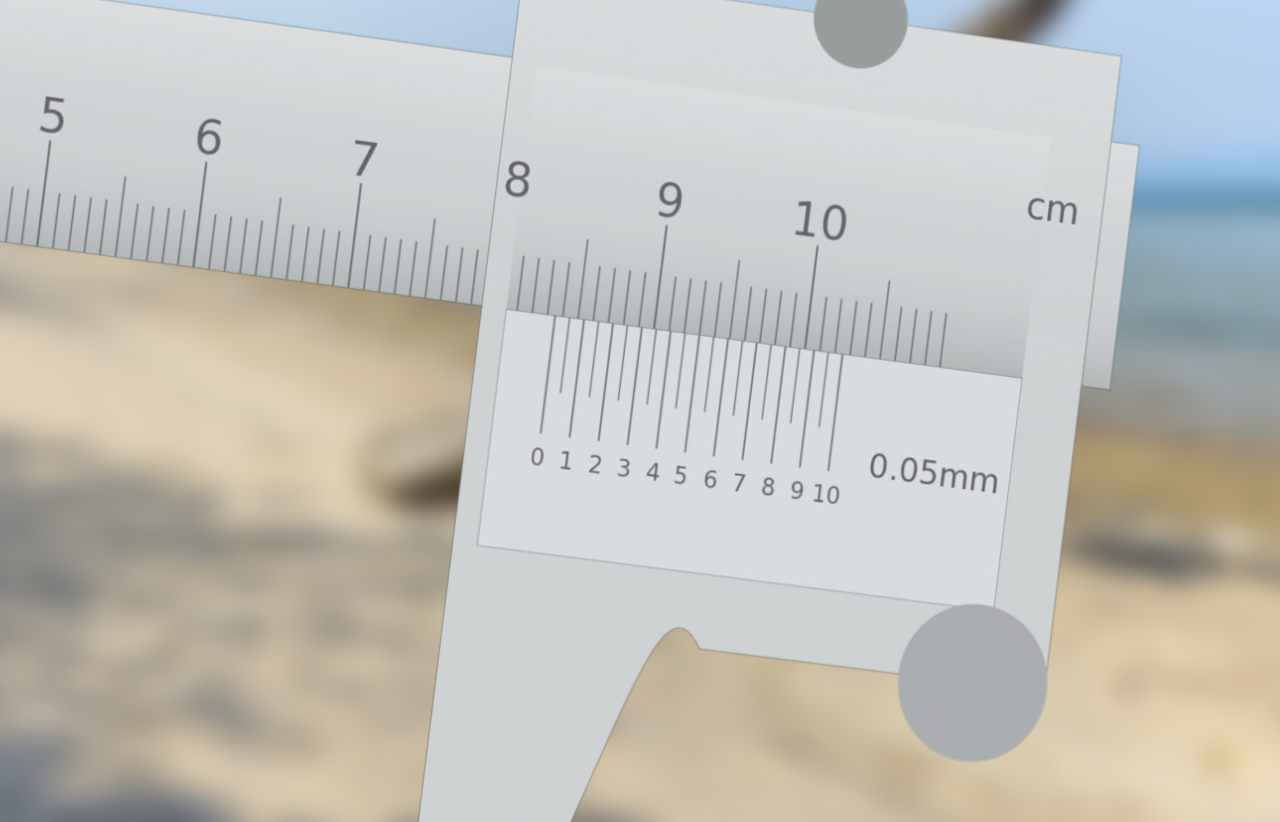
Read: value=83.5 unit=mm
